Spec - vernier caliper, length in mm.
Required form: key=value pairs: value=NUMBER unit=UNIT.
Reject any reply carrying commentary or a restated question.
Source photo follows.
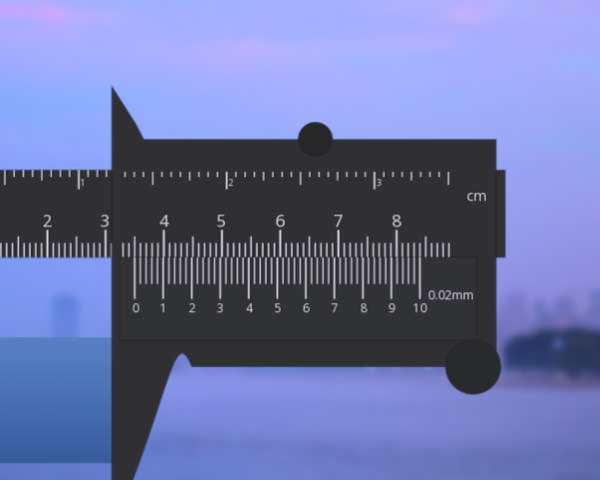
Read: value=35.0 unit=mm
